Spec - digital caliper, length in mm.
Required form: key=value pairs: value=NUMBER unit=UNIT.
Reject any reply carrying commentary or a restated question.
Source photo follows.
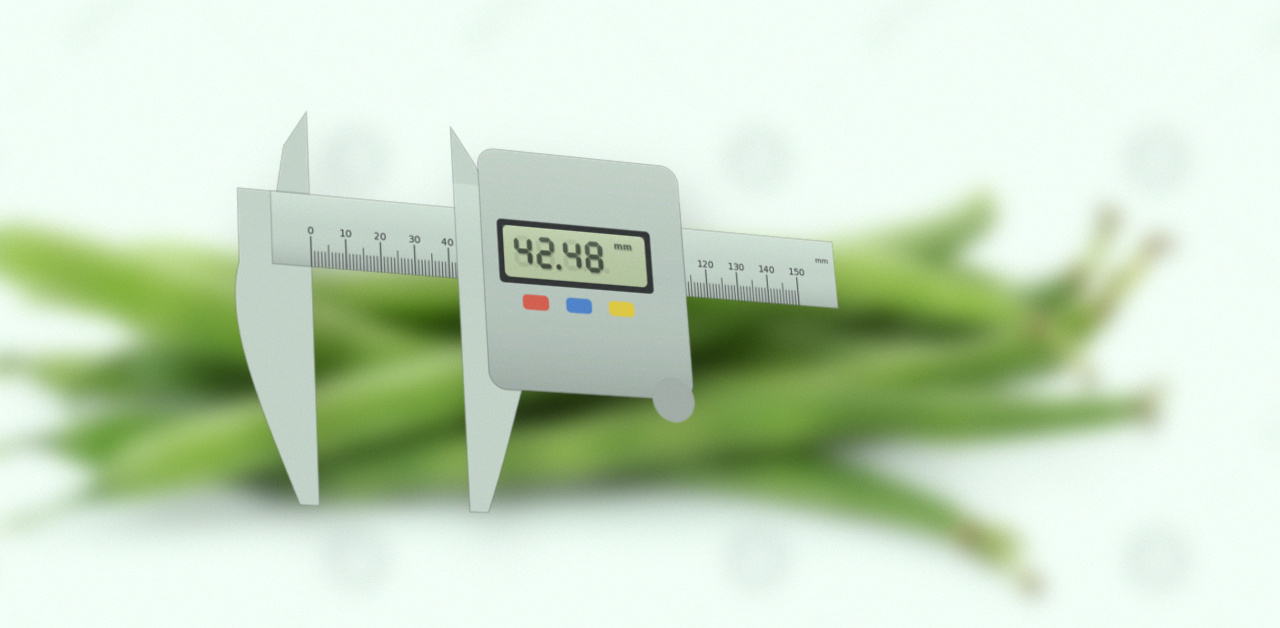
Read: value=42.48 unit=mm
